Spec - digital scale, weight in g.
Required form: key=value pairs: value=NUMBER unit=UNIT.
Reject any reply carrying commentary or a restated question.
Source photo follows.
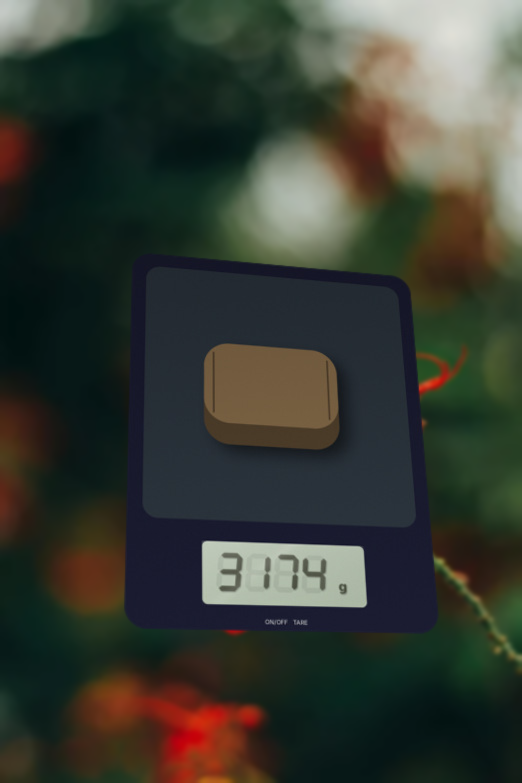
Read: value=3174 unit=g
